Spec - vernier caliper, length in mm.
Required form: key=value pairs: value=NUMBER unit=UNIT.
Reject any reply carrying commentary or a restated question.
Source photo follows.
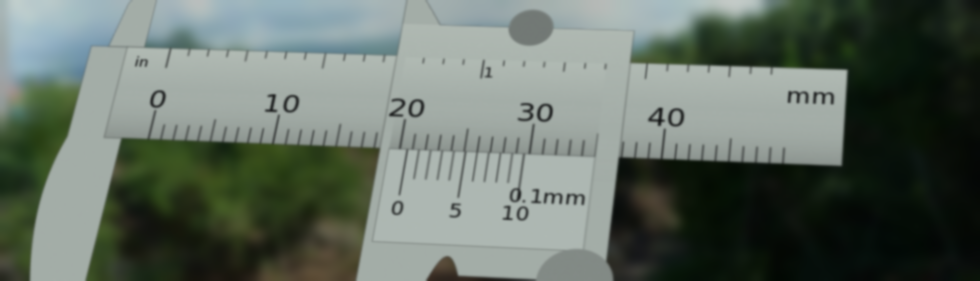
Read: value=20.6 unit=mm
